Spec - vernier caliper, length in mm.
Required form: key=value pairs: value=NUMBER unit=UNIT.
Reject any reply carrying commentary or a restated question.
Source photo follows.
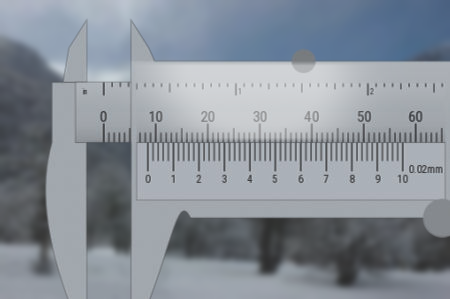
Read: value=8.5 unit=mm
